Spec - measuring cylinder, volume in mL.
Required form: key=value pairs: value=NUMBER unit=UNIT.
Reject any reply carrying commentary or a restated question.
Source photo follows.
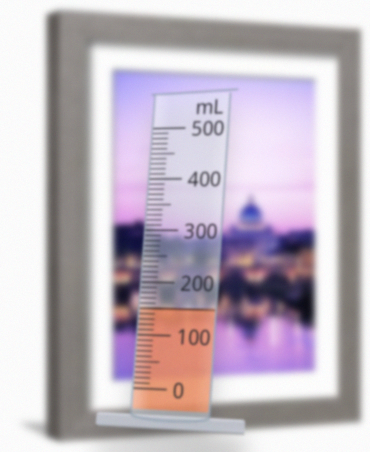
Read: value=150 unit=mL
